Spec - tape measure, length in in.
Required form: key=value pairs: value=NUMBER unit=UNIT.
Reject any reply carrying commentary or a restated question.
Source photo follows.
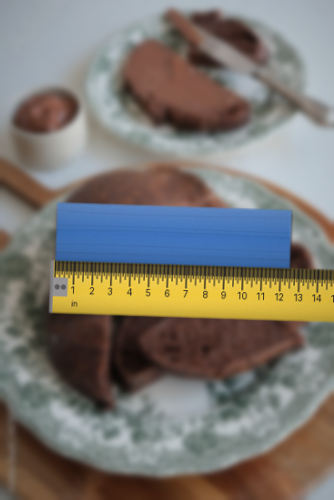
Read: value=12.5 unit=in
